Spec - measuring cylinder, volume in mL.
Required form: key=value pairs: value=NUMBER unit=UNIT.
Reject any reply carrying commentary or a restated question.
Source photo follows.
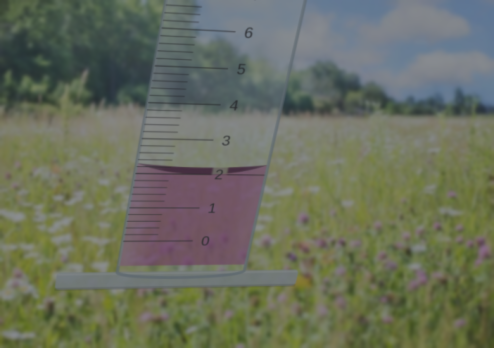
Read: value=2 unit=mL
